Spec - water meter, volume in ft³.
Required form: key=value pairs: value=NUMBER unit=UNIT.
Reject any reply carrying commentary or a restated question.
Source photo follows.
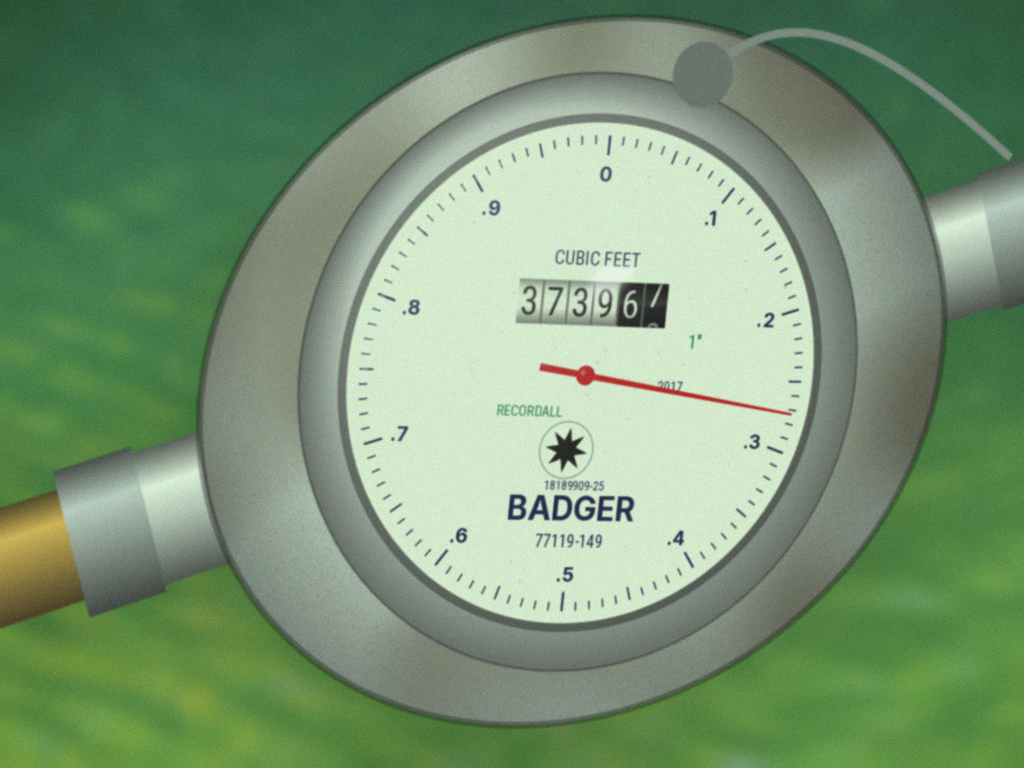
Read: value=373967.27 unit=ft³
